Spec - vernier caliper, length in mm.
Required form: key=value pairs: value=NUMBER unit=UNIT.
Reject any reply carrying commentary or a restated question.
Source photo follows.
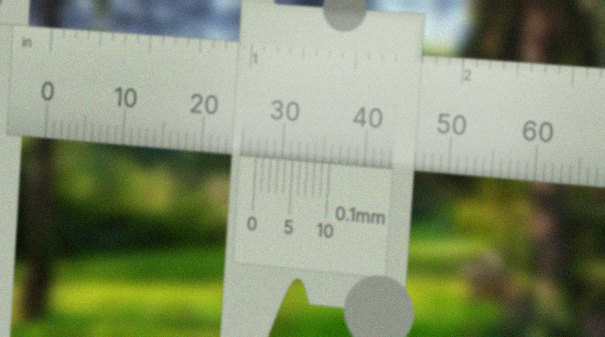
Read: value=26.8 unit=mm
